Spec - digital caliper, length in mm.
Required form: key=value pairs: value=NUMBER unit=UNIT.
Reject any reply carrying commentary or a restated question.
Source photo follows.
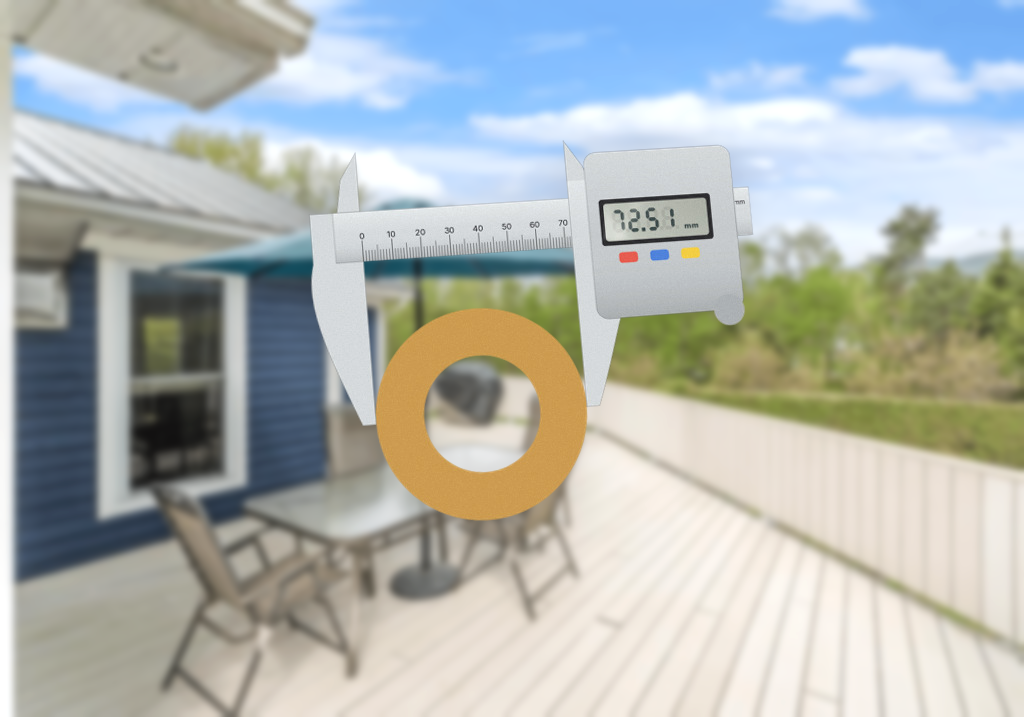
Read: value=72.51 unit=mm
